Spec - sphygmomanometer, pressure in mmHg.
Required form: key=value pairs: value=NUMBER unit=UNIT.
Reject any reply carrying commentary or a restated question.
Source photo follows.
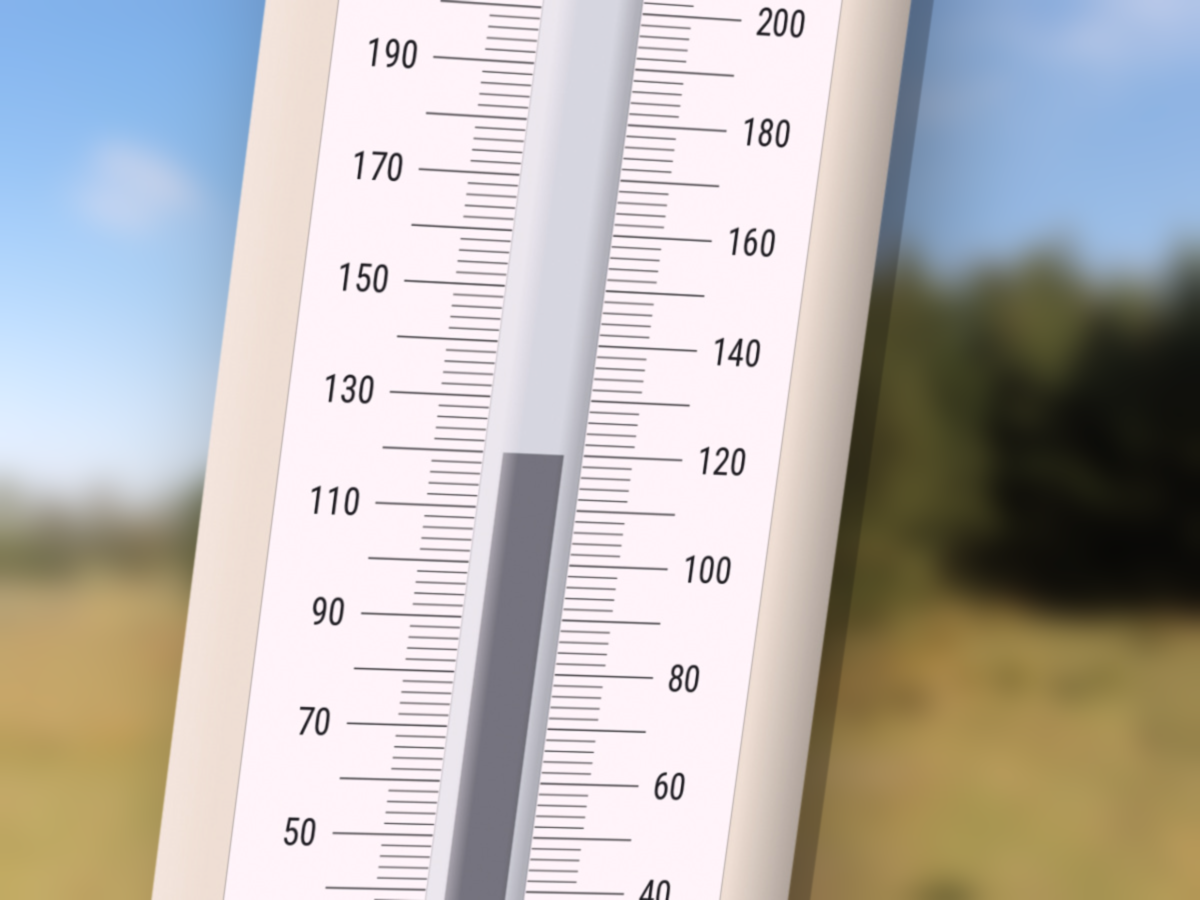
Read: value=120 unit=mmHg
